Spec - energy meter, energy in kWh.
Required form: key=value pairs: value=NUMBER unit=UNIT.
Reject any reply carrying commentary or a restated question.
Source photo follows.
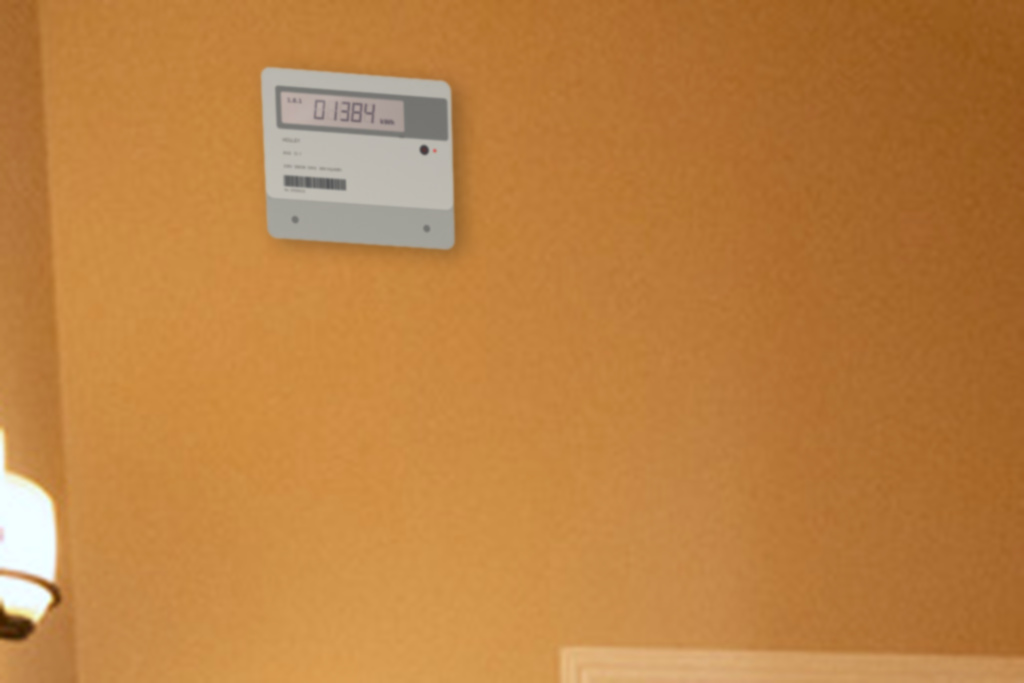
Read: value=1384 unit=kWh
